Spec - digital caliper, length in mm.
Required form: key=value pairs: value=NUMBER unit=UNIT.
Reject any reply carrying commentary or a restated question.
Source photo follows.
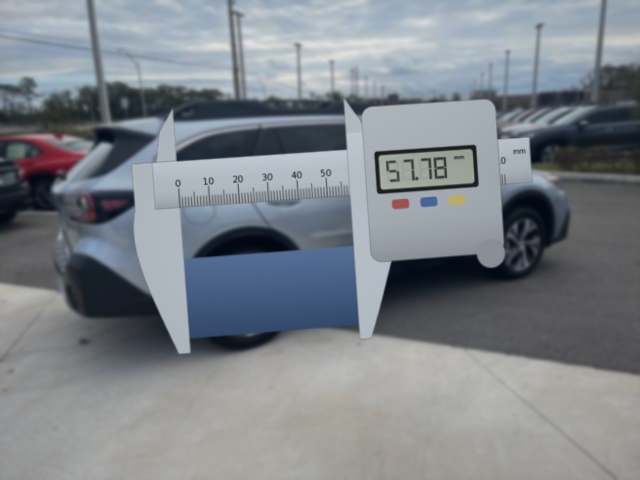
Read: value=57.78 unit=mm
